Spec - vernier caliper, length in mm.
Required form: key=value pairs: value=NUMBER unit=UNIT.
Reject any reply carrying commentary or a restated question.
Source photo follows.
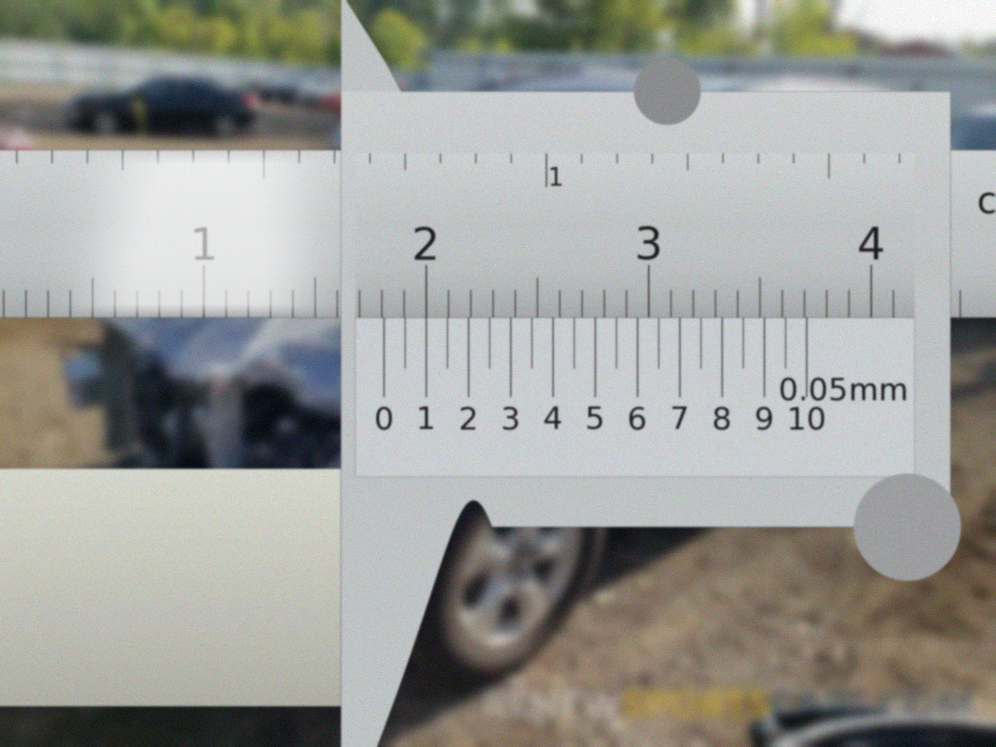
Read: value=18.1 unit=mm
